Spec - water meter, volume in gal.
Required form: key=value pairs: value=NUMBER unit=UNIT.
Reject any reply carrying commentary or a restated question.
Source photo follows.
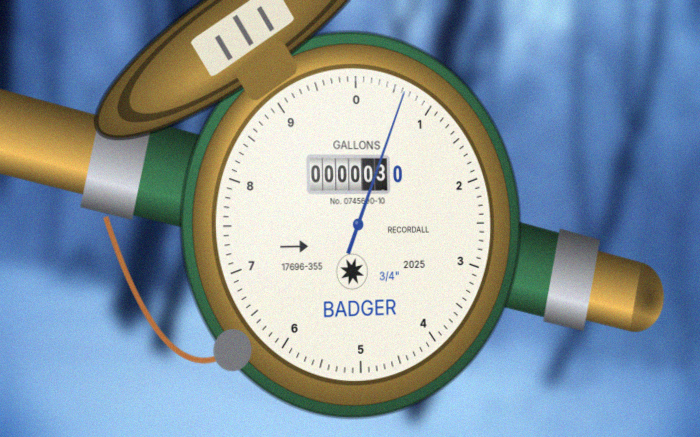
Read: value=30.6 unit=gal
